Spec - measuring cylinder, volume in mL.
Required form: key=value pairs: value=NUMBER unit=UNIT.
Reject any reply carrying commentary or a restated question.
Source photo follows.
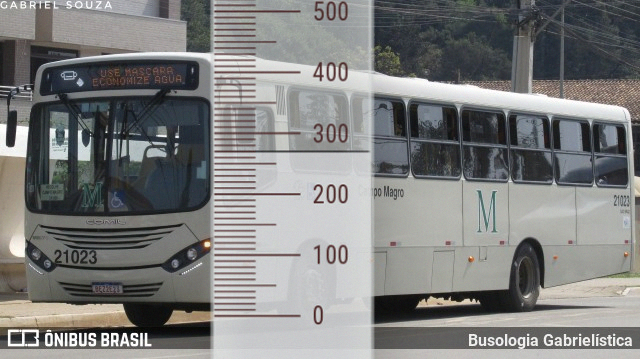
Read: value=270 unit=mL
